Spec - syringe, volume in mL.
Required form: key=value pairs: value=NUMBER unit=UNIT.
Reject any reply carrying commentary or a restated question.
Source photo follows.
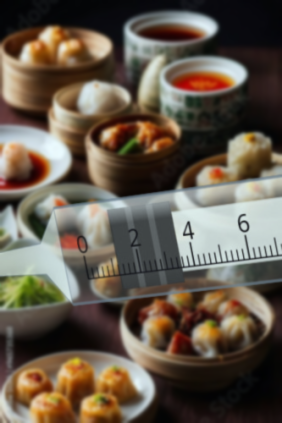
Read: value=1.2 unit=mL
